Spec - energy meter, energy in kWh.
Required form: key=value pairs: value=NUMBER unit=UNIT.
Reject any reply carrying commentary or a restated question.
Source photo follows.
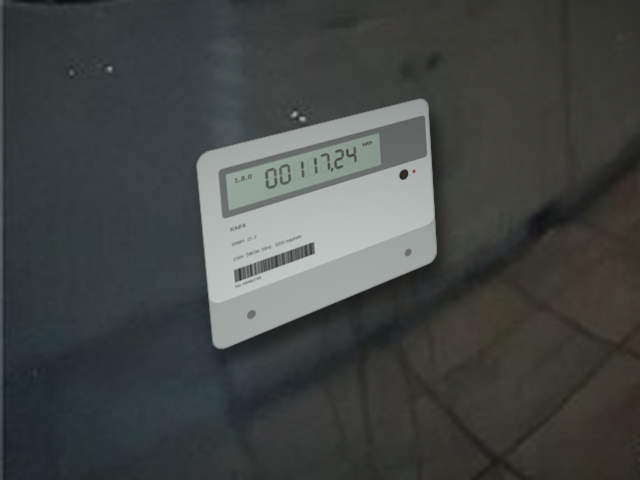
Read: value=117.24 unit=kWh
